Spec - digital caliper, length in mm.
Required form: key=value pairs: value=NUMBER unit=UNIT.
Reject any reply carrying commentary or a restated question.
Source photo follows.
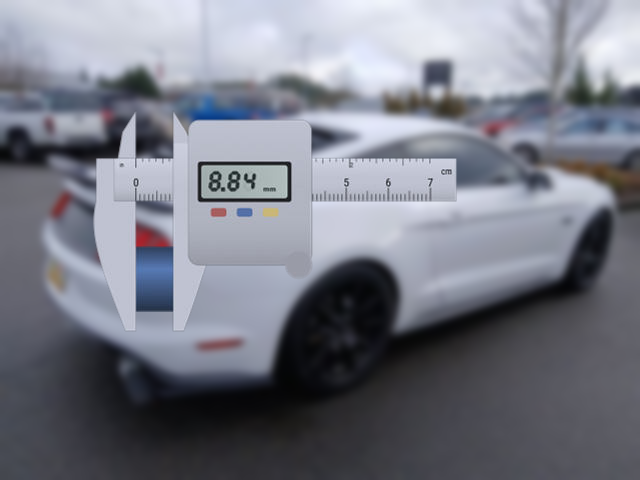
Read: value=8.84 unit=mm
